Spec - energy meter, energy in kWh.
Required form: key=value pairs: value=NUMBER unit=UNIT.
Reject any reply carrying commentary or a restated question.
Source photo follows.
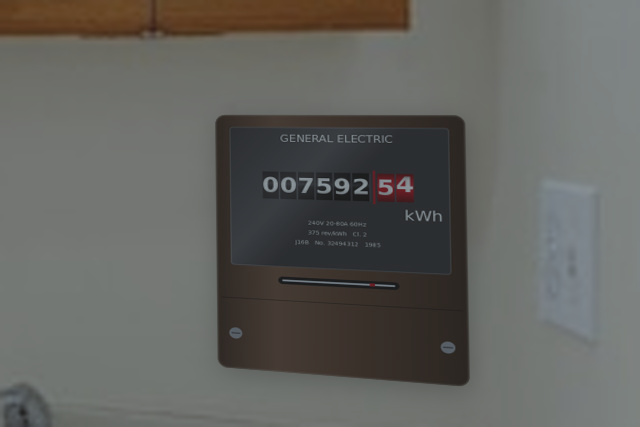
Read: value=7592.54 unit=kWh
